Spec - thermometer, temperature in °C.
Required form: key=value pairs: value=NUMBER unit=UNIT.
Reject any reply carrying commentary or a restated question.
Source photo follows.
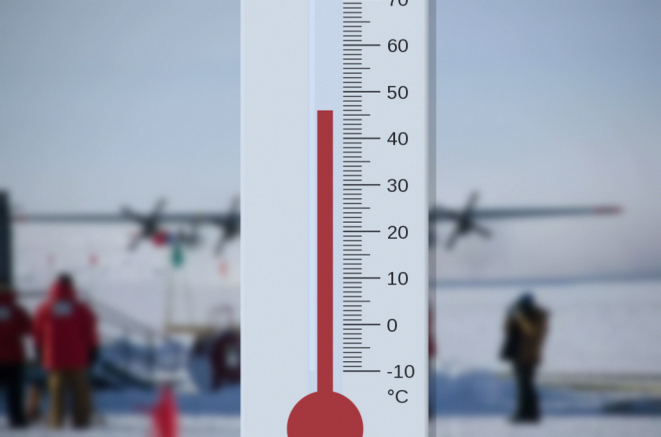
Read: value=46 unit=°C
